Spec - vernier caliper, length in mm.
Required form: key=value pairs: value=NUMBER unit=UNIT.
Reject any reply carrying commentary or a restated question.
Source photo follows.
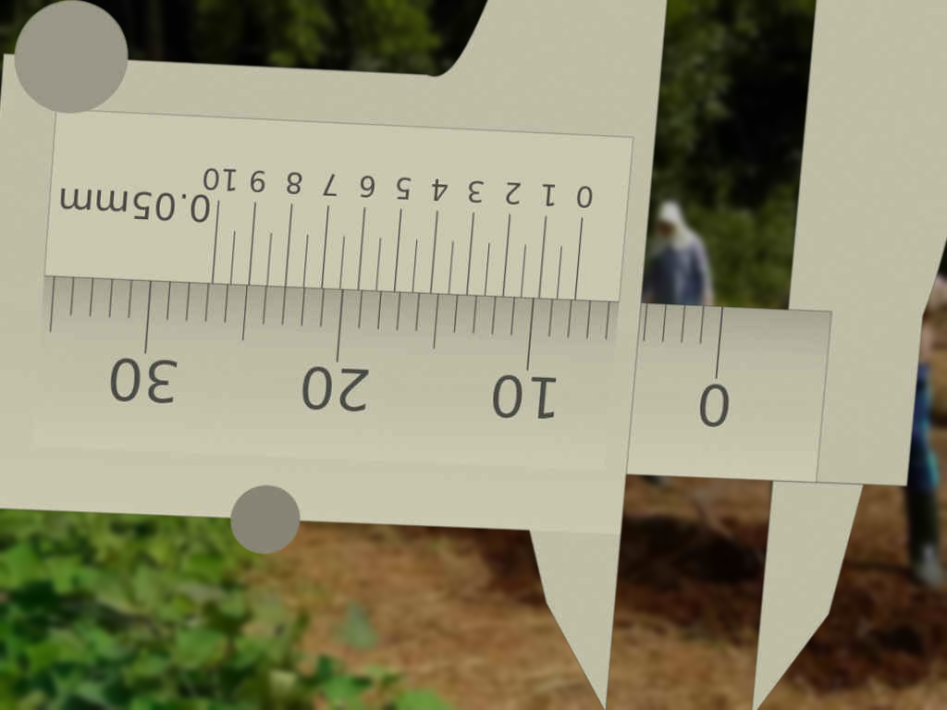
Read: value=7.8 unit=mm
